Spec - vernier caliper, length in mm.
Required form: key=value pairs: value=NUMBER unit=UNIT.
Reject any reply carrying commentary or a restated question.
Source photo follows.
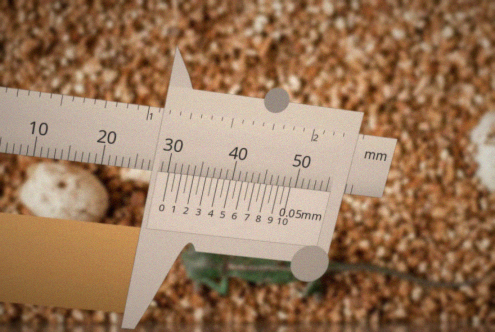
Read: value=30.2 unit=mm
